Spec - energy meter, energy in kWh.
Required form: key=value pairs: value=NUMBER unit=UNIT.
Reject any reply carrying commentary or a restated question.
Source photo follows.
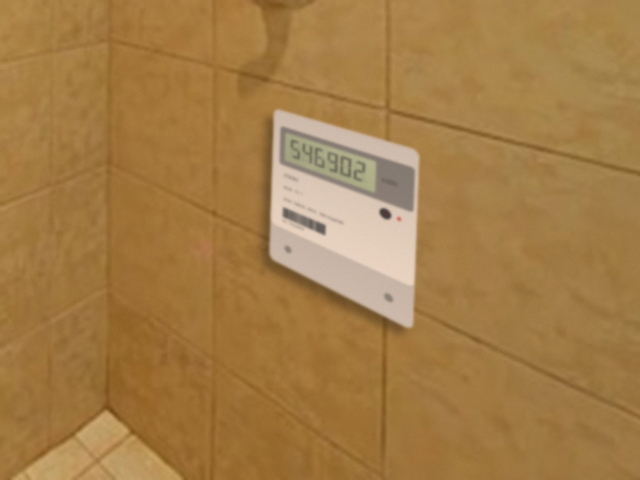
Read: value=546902 unit=kWh
